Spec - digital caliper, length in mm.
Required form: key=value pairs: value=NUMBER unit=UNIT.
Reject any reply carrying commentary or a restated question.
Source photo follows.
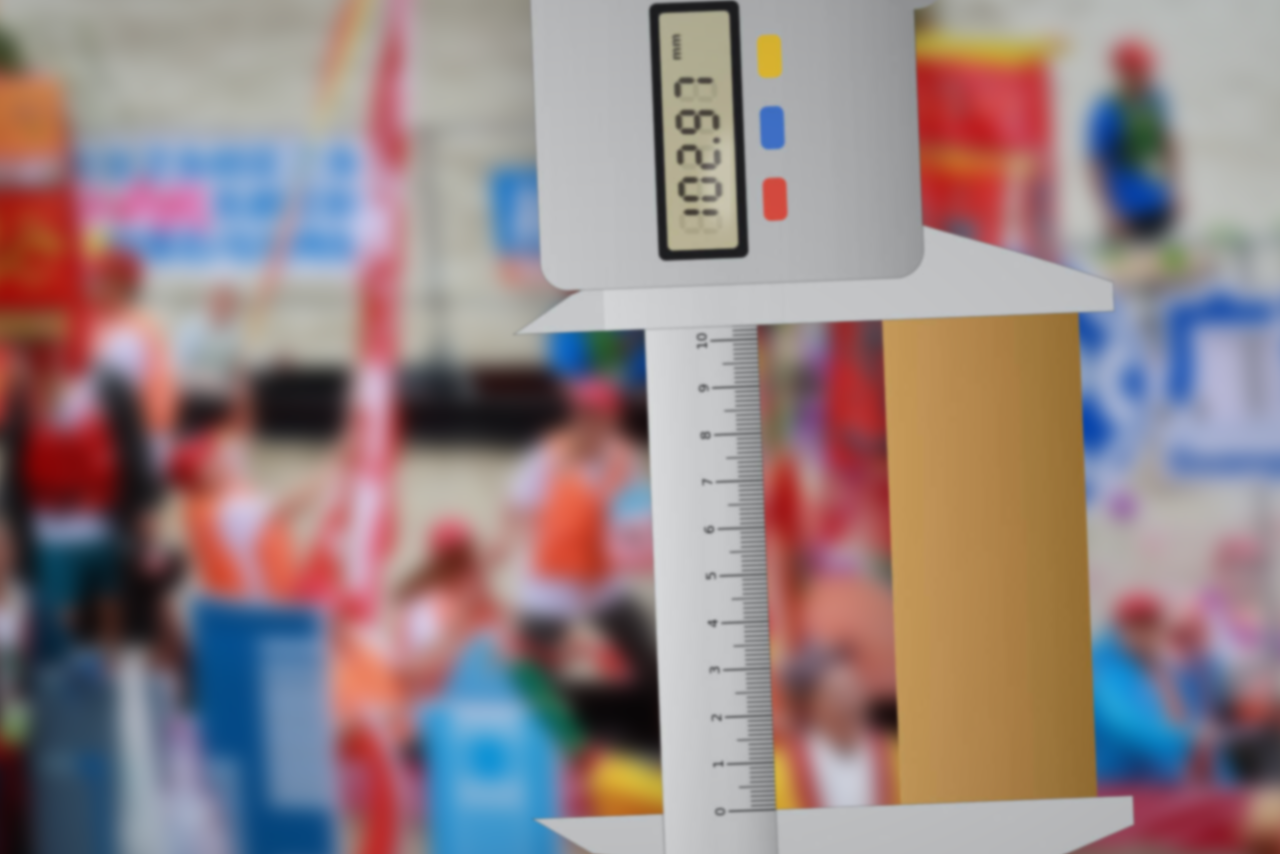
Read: value=102.97 unit=mm
